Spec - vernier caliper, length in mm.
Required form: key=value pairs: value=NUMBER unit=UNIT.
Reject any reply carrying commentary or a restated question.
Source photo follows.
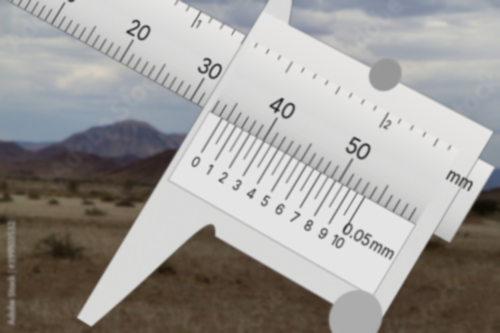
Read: value=34.4 unit=mm
